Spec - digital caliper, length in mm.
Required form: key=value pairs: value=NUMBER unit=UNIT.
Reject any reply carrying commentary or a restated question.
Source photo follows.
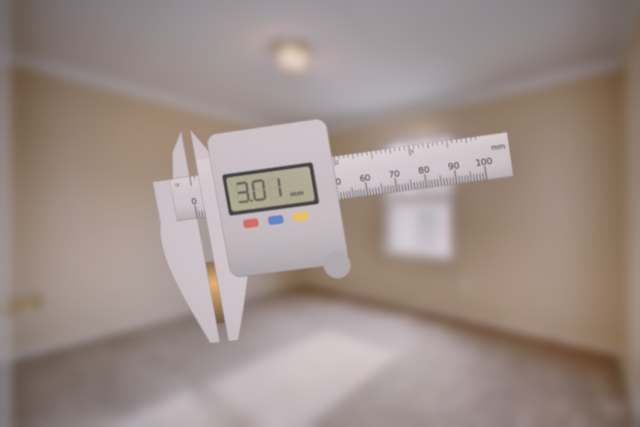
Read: value=3.01 unit=mm
